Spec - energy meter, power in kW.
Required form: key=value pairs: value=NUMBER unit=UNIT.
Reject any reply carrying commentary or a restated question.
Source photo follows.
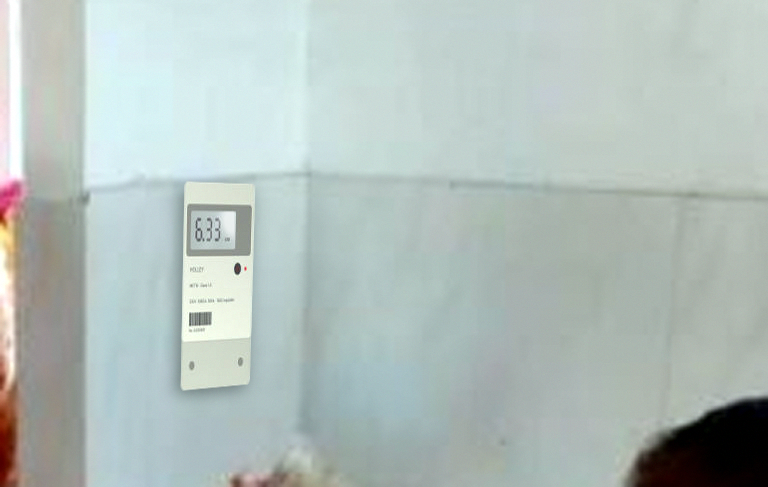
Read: value=6.33 unit=kW
